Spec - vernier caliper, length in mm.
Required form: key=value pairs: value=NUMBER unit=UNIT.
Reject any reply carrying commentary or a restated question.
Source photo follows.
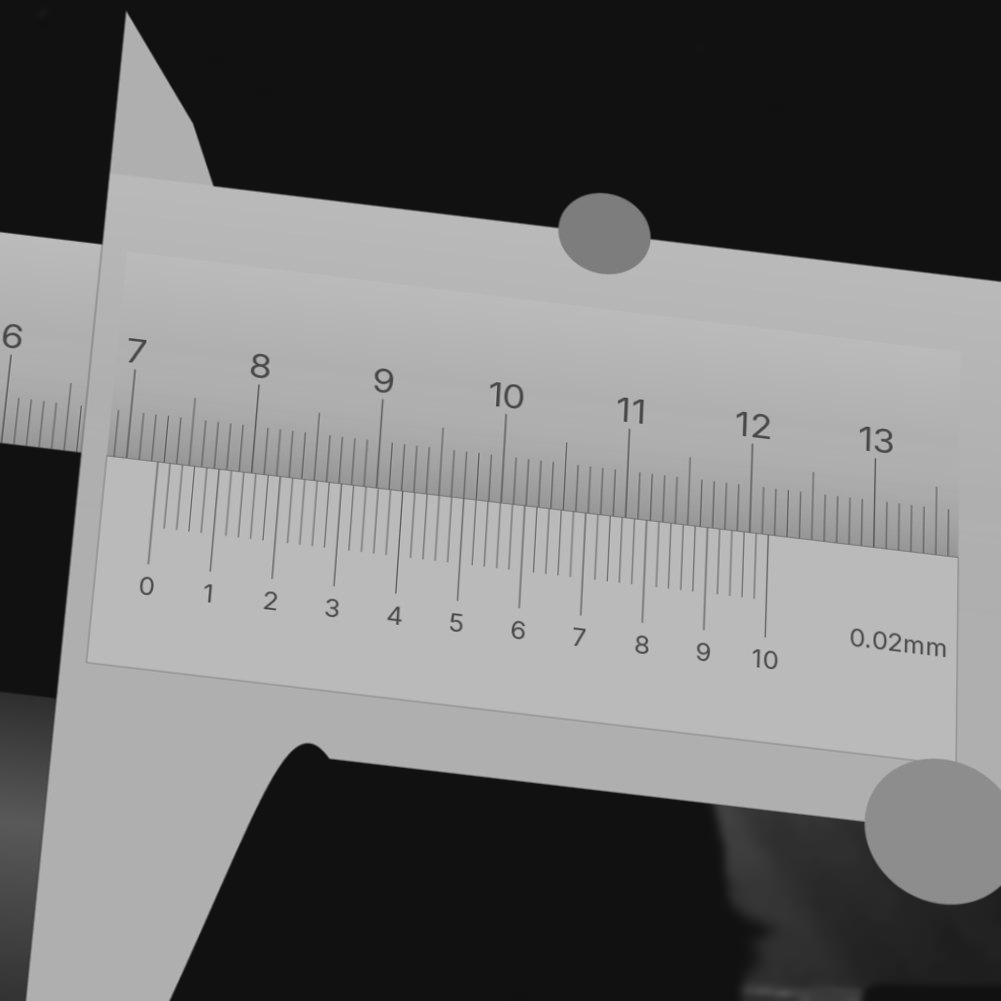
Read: value=72.5 unit=mm
